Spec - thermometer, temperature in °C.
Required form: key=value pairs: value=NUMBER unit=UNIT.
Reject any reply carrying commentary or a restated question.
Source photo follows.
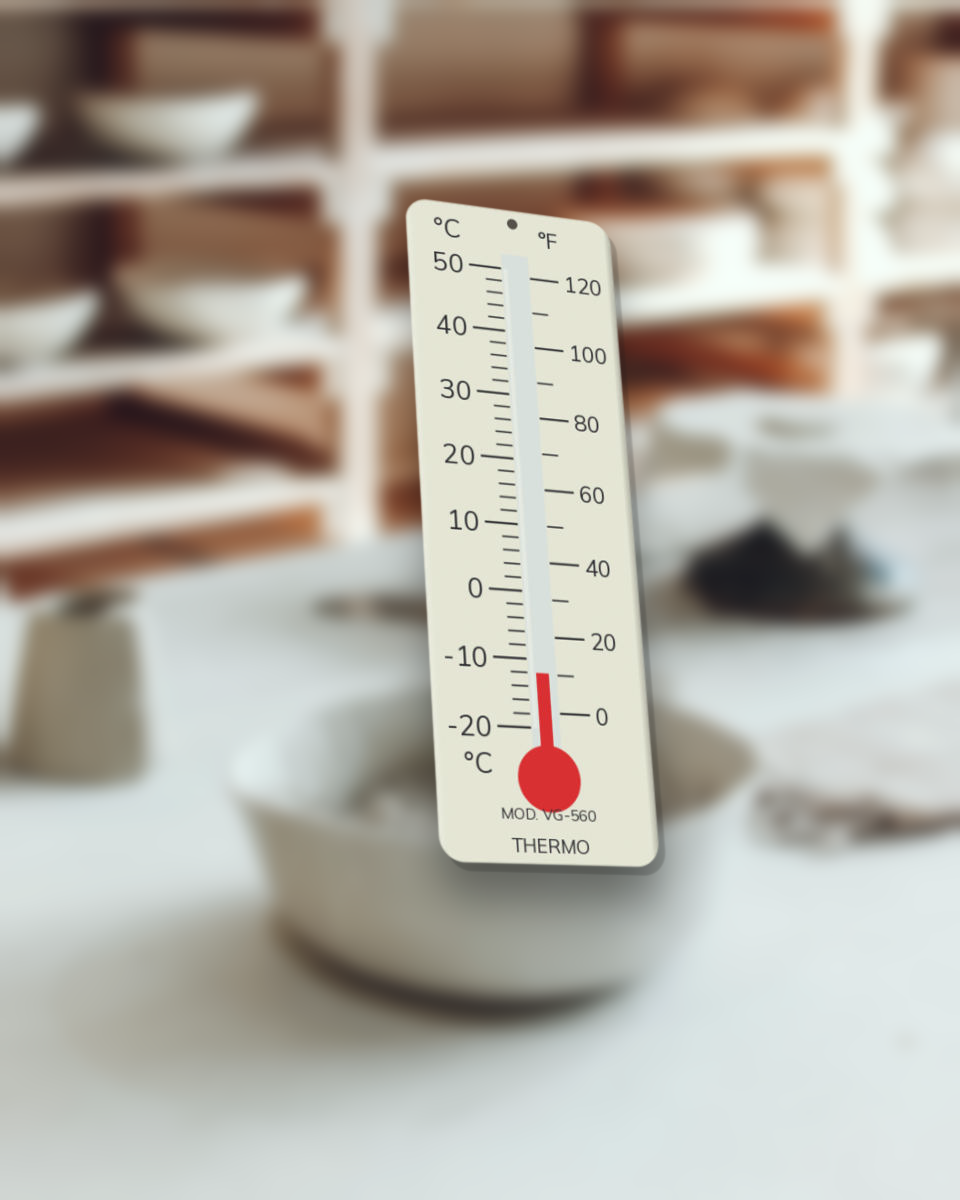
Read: value=-12 unit=°C
